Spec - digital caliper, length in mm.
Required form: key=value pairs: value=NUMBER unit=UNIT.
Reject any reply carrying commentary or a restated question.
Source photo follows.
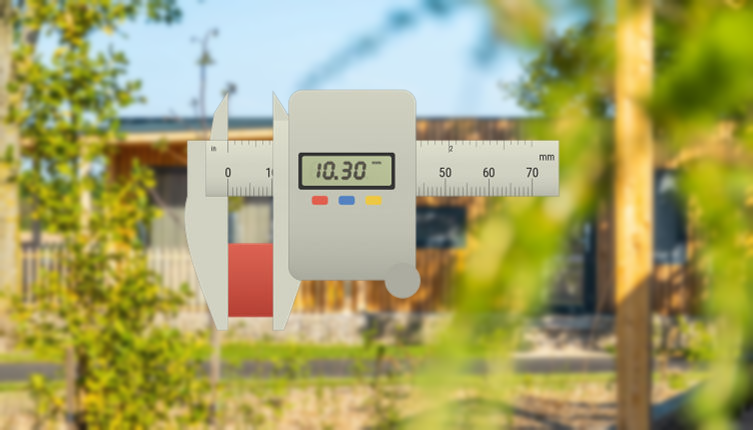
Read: value=10.30 unit=mm
